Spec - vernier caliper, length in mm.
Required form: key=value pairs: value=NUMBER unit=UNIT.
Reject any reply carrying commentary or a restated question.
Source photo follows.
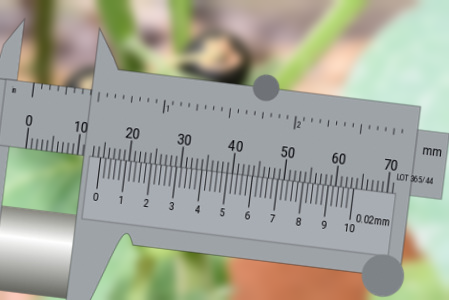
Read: value=14.5 unit=mm
